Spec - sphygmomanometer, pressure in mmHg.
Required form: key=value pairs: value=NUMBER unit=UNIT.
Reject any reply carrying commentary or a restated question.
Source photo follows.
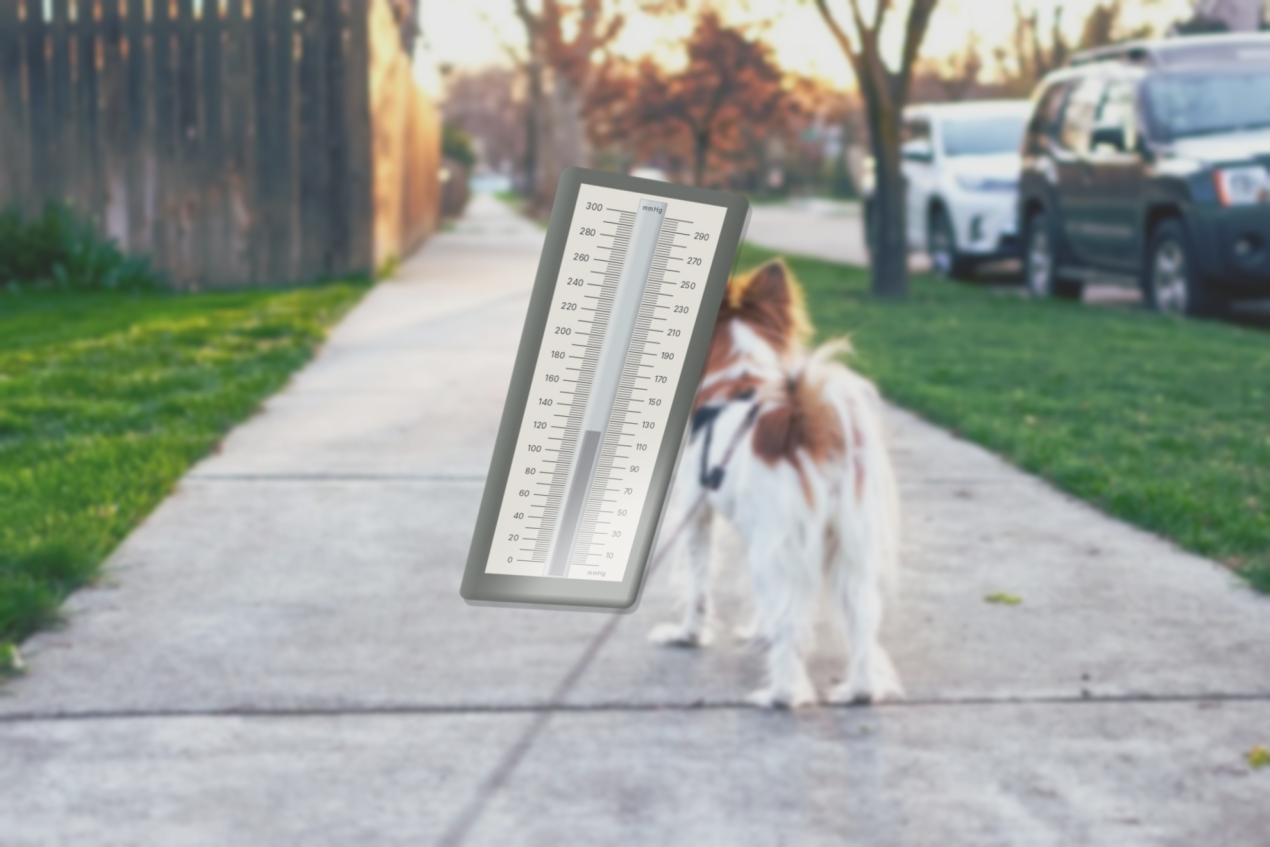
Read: value=120 unit=mmHg
